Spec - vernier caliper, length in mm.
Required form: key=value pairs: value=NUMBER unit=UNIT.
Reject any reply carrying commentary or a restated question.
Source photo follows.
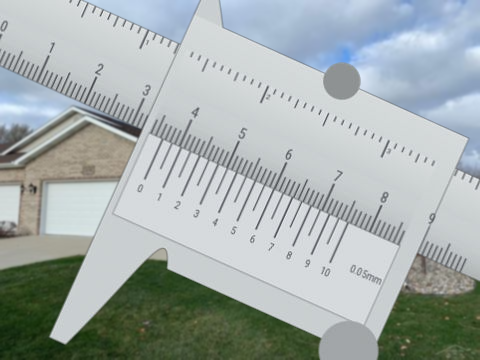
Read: value=36.5 unit=mm
